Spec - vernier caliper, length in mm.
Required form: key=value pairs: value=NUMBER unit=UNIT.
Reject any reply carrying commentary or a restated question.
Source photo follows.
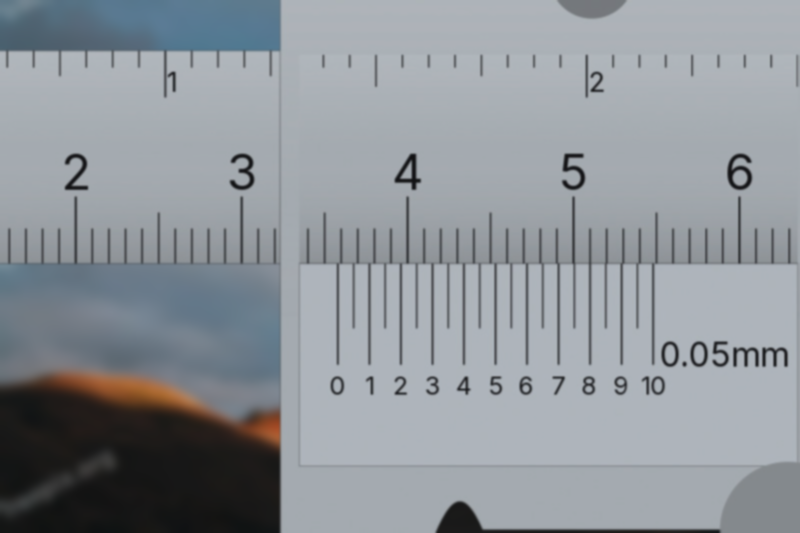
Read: value=35.8 unit=mm
